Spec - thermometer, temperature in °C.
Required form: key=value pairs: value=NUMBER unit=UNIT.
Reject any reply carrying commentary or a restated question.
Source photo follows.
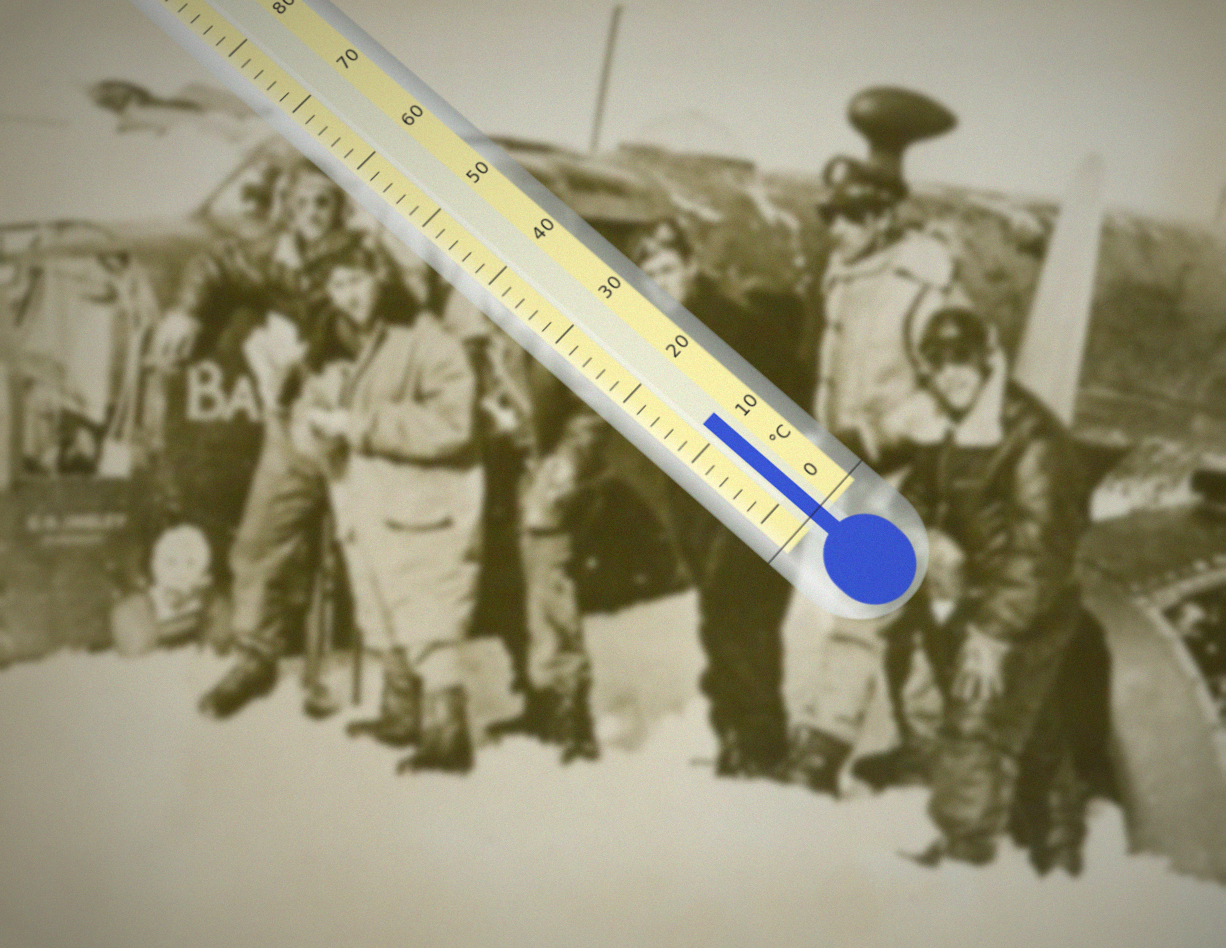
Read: value=12 unit=°C
